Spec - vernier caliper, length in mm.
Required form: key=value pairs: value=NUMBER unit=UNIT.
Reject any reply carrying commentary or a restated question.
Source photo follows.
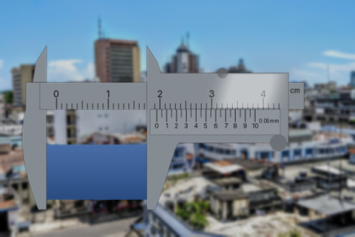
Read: value=19.4 unit=mm
